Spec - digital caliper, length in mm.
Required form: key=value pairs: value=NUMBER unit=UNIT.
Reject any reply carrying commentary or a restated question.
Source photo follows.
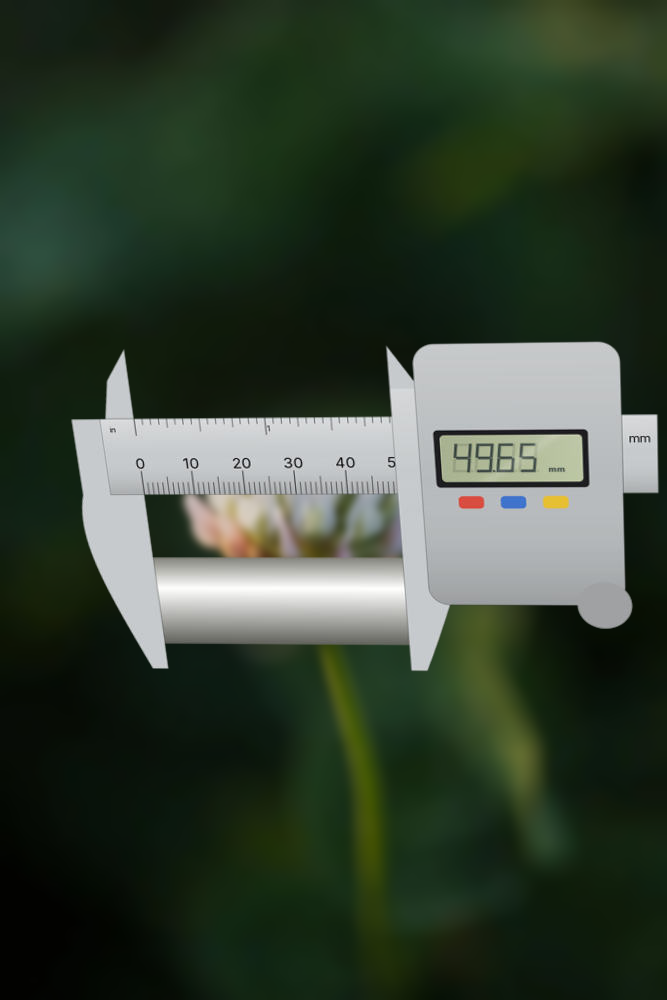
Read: value=49.65 unit=mm
